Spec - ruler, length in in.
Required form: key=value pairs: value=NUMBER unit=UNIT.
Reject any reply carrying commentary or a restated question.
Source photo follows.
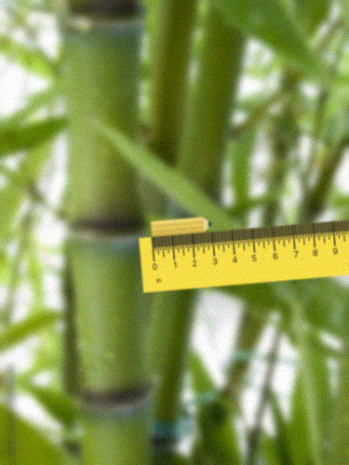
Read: value=3 unit=in
